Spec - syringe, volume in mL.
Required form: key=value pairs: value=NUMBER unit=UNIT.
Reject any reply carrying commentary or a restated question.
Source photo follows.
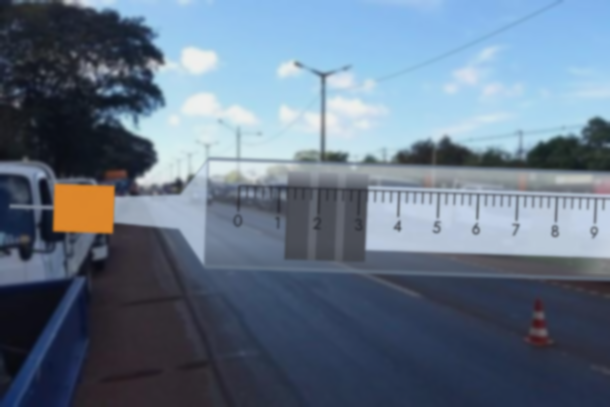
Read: value=1.2 unit=mL
